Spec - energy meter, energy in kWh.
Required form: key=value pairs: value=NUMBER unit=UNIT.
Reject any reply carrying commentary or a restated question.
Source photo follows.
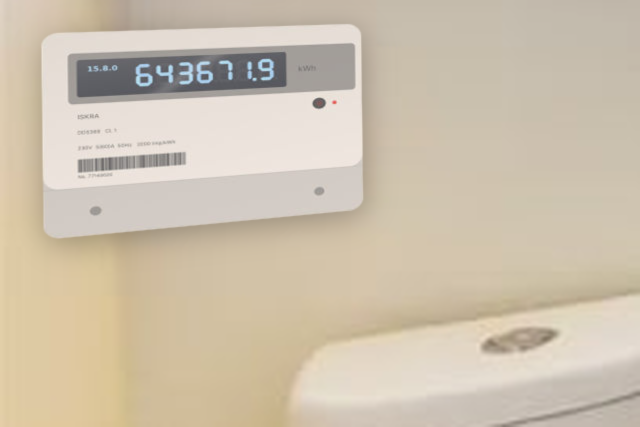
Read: value=643671.9 unit=kWh
